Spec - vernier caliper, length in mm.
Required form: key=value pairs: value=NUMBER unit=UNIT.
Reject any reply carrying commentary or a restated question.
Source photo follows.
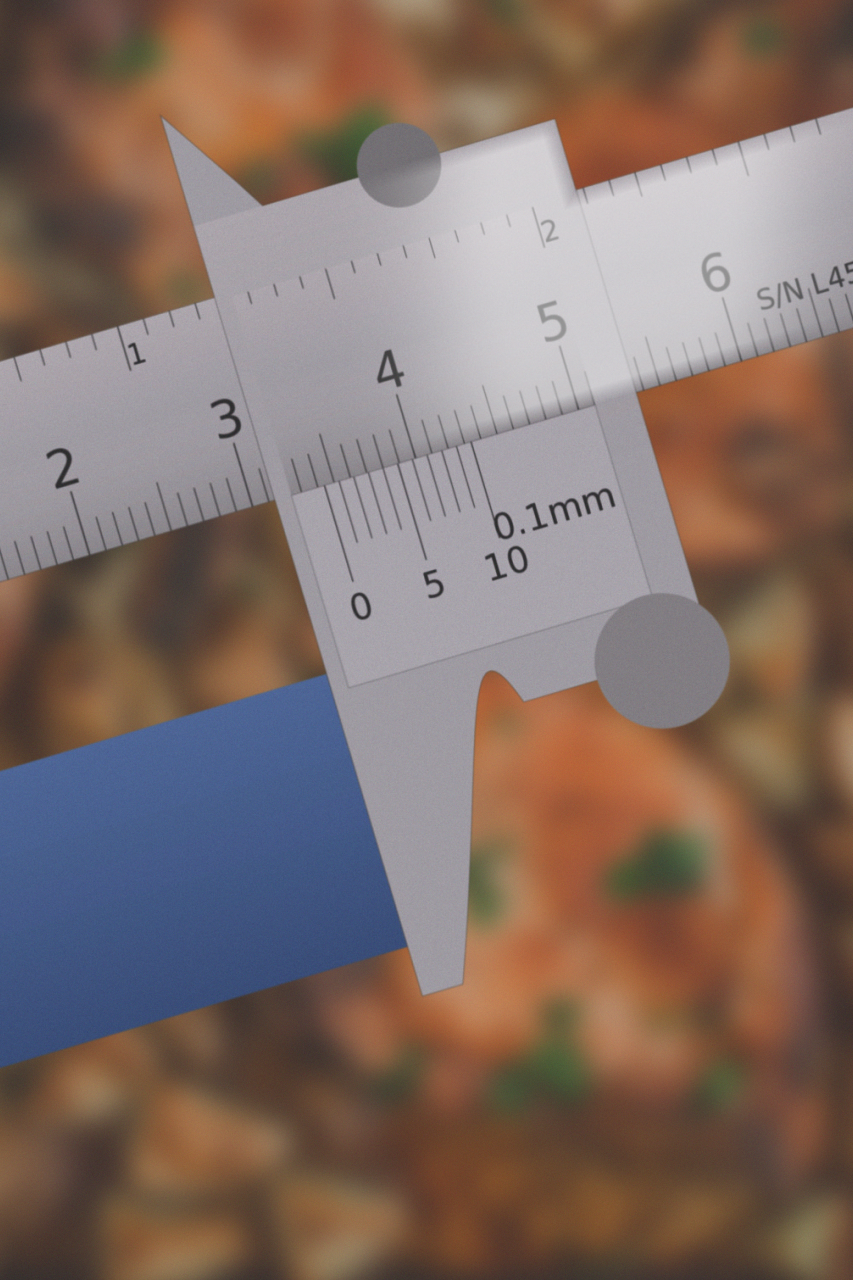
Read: value=34.4 unit=mm
